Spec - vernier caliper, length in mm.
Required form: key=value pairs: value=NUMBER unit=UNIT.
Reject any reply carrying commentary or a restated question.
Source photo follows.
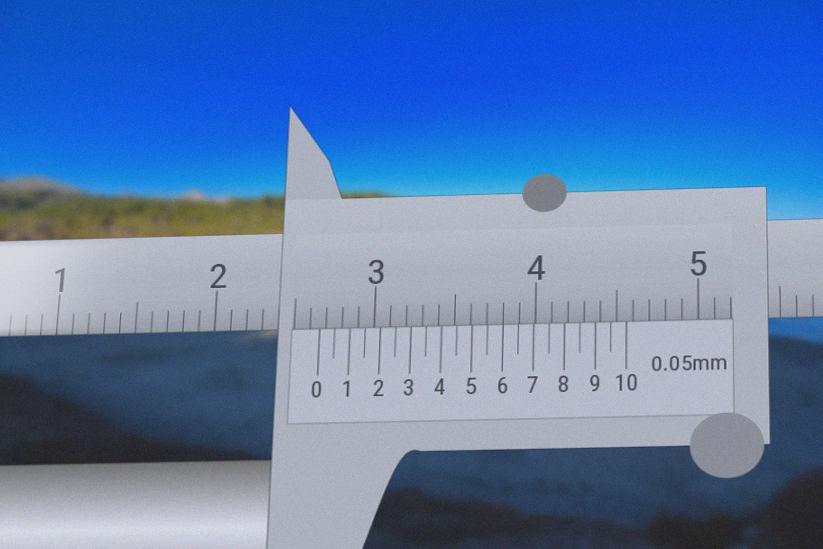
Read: value=26.6 unit=mm
